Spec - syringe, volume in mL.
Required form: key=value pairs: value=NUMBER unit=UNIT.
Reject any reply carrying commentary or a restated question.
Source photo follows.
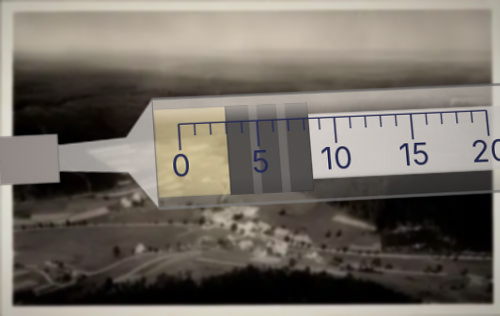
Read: value=3 unit=mL
